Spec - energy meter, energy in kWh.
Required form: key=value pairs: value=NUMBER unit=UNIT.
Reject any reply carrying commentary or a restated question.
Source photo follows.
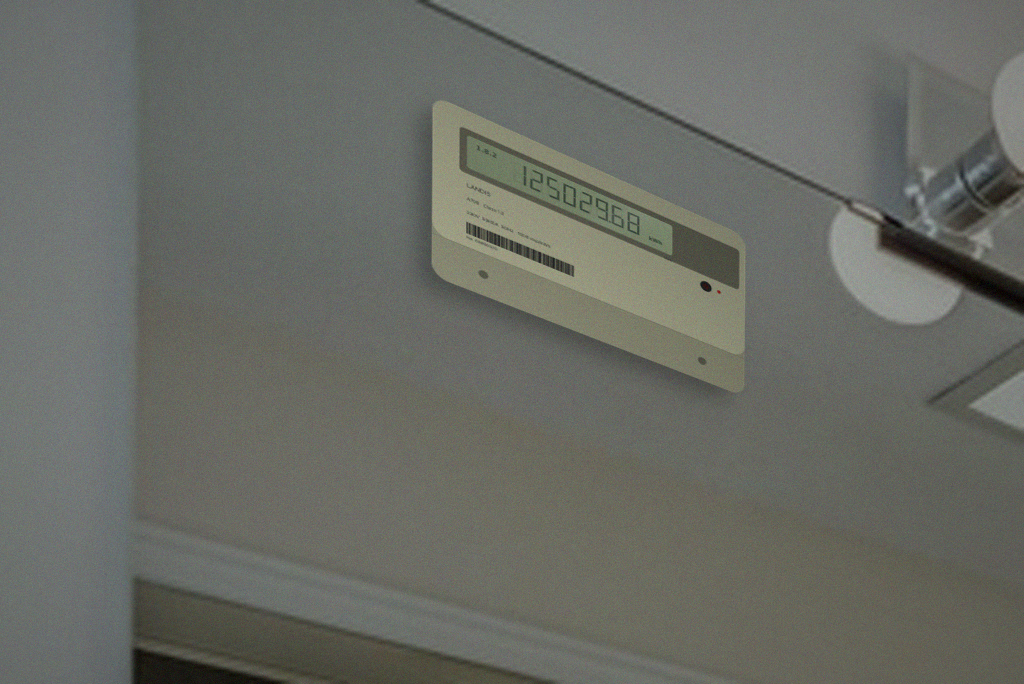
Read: value=125029.68 unit=kWh
